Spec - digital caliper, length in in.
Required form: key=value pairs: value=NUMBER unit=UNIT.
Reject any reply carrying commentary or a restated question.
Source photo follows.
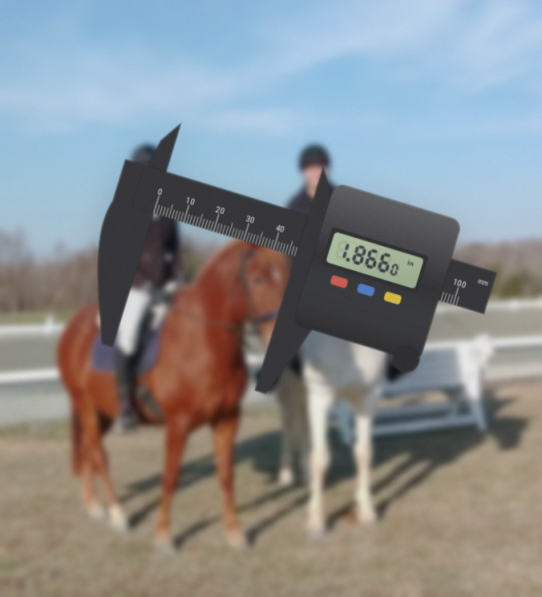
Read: value=1.8660 unit=in
